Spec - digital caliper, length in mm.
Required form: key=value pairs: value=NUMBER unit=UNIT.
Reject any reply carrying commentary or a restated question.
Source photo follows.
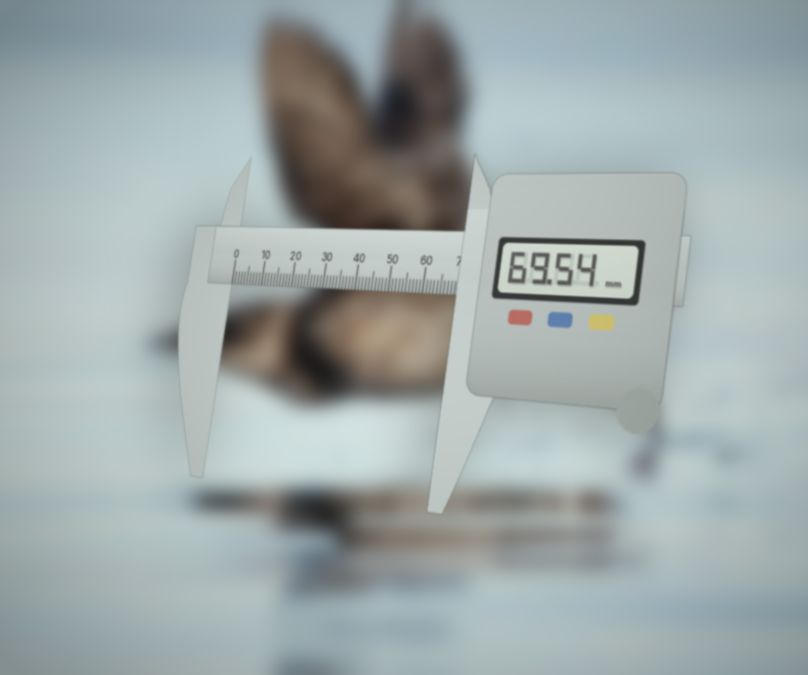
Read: value=69.54 unit=mm
